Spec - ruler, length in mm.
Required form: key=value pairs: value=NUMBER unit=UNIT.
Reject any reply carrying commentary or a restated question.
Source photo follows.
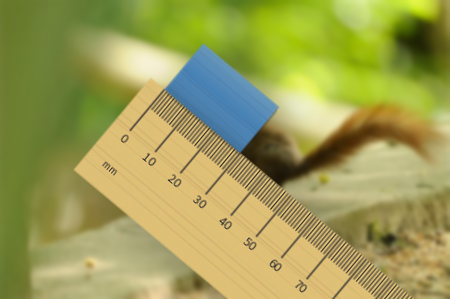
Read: value=30 unit=mm
